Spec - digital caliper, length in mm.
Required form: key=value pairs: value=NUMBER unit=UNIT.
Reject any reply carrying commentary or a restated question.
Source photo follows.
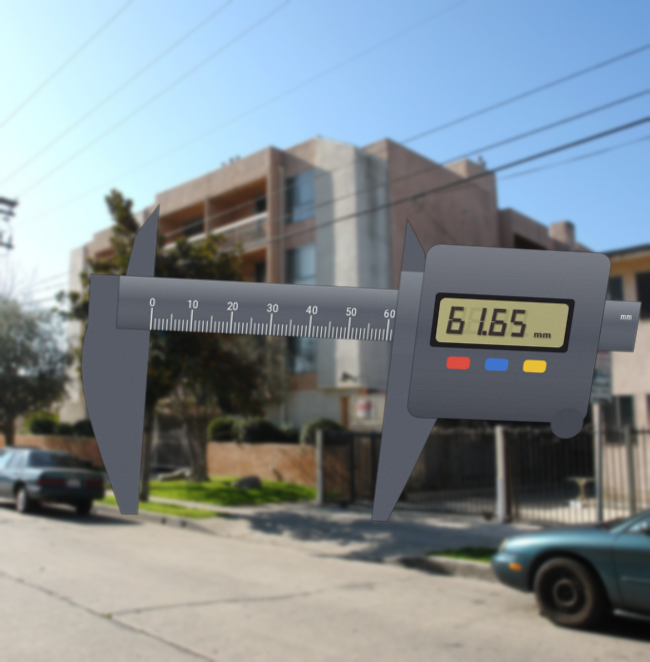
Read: value=61.65 unit=mm
